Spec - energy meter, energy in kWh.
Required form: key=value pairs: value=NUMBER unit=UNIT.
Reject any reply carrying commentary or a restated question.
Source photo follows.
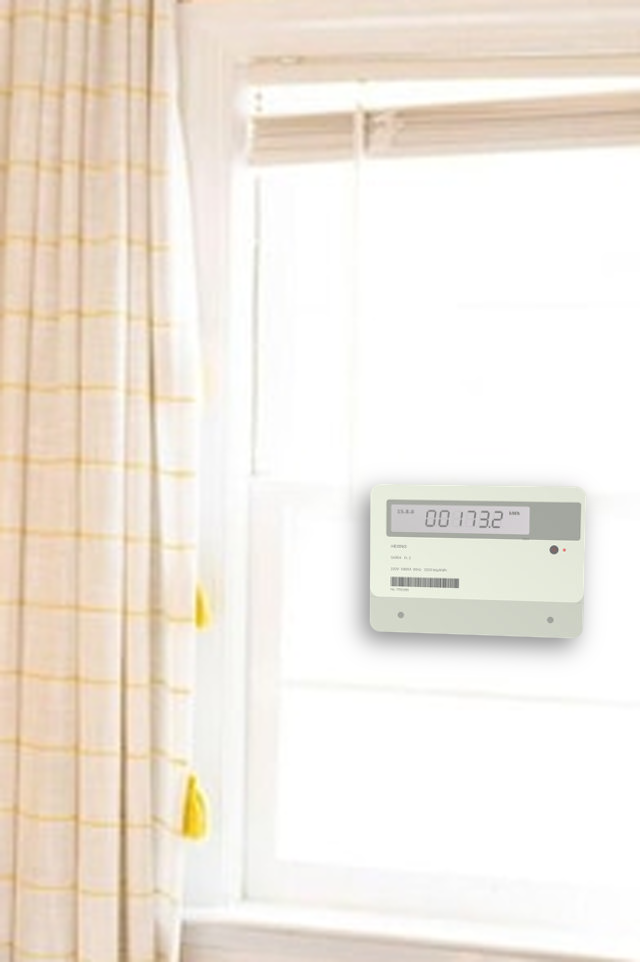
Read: value=173.2 unit=kWh
